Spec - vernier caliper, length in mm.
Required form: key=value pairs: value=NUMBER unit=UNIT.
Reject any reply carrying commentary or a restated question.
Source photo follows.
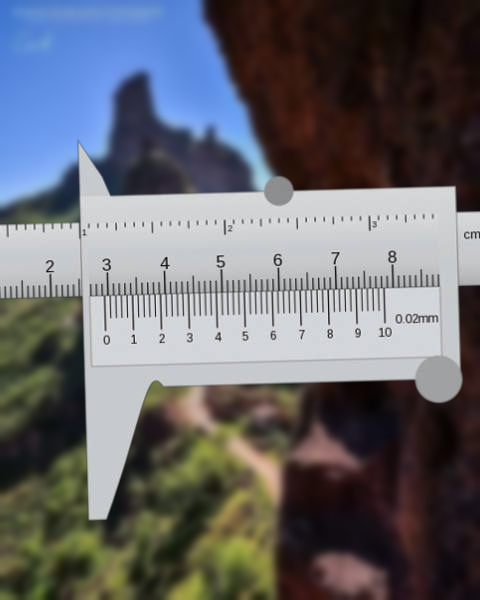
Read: value=29.4 unit=mm
